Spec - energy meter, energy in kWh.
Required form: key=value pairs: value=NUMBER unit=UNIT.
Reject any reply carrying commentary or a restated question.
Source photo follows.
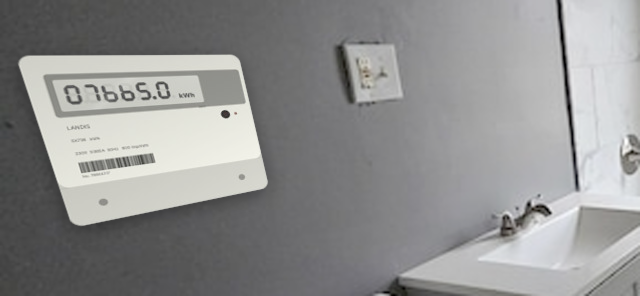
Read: value=7665.0 unit=kWh
